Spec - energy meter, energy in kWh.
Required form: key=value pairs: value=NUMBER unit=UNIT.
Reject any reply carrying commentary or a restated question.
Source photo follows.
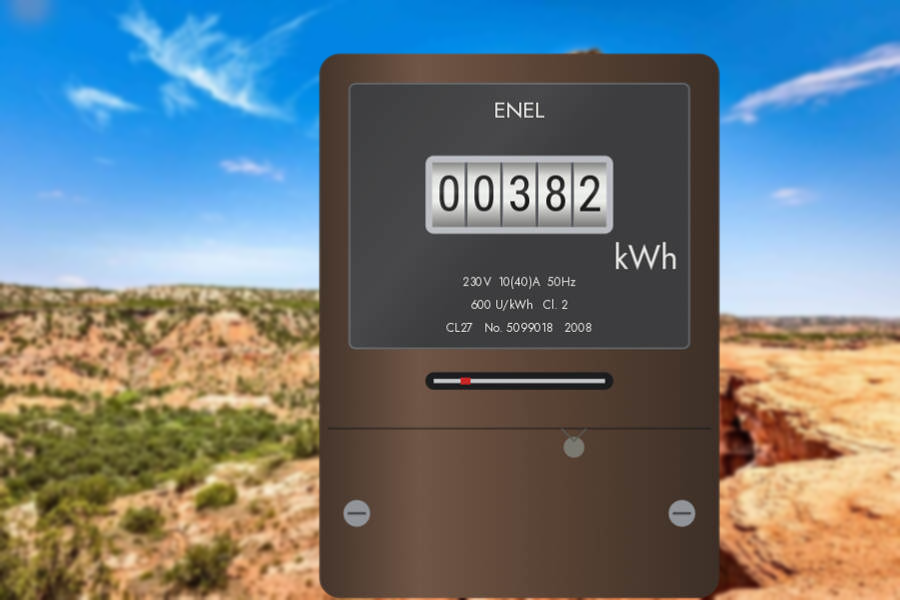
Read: value=382 unit=kWh
